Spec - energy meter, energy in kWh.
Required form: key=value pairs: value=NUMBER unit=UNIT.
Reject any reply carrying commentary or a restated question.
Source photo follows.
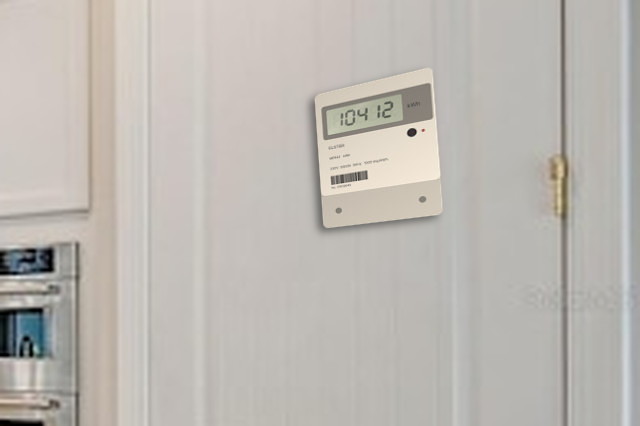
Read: value=10412 unit=kWh
